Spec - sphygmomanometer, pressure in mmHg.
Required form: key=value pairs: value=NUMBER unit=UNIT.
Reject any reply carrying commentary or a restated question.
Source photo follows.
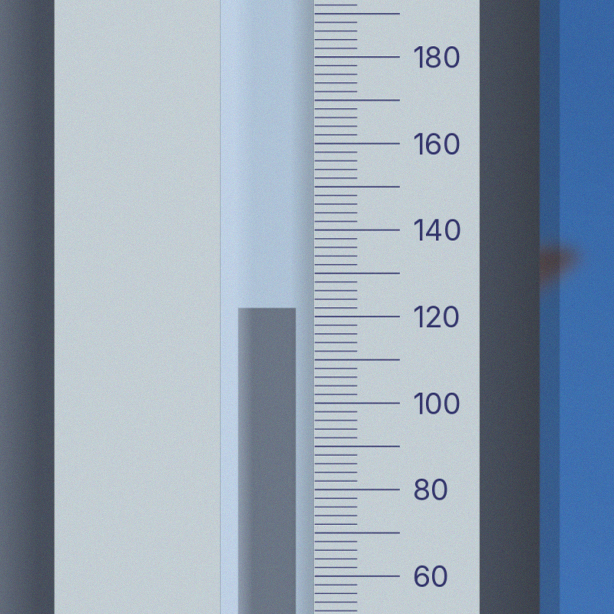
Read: value=122 unit=mmHg
